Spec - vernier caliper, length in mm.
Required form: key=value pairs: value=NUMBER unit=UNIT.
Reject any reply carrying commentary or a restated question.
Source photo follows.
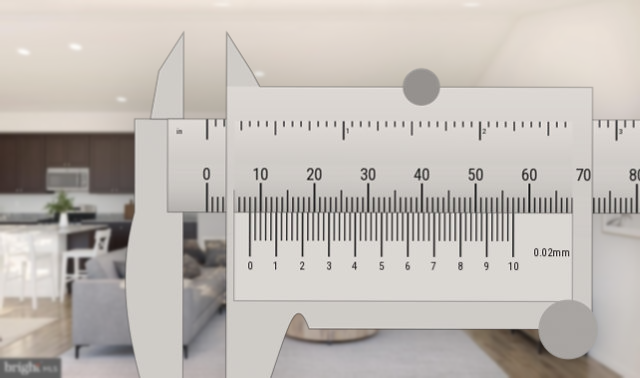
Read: value=8.0 unit=mm
